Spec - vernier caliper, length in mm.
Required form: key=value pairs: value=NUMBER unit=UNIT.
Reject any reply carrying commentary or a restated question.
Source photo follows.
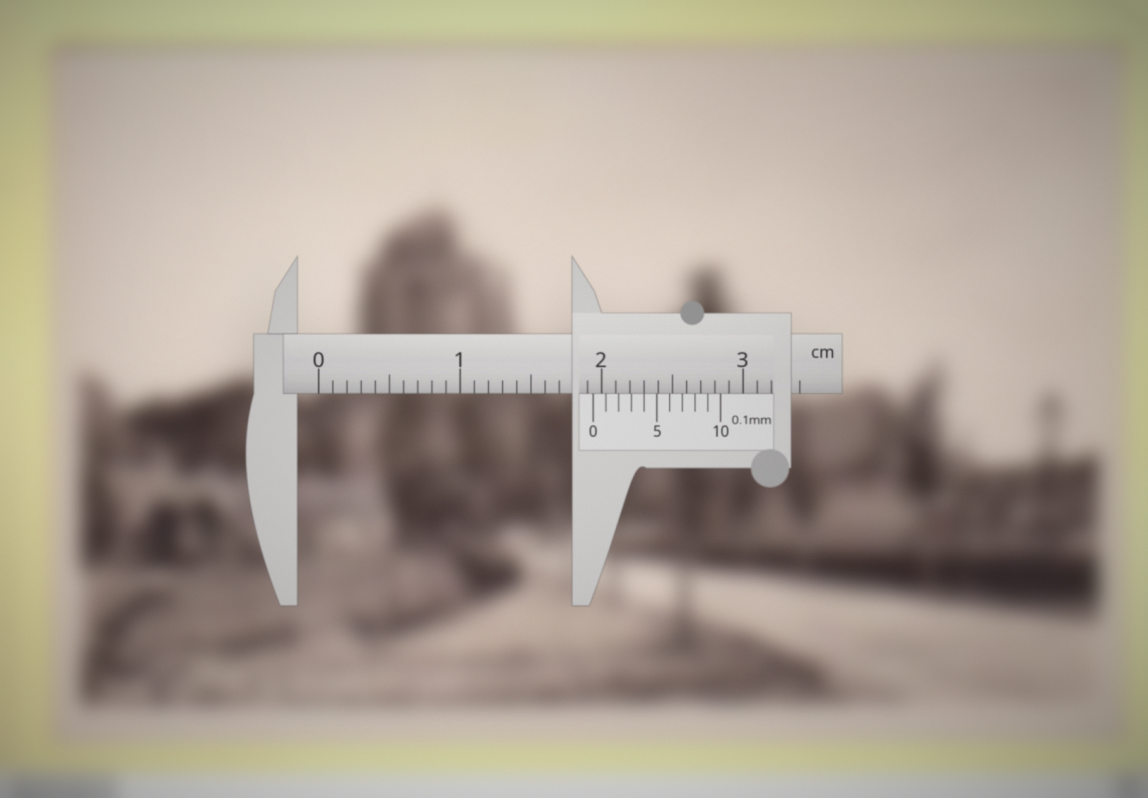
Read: value=19.4 unit=mm
